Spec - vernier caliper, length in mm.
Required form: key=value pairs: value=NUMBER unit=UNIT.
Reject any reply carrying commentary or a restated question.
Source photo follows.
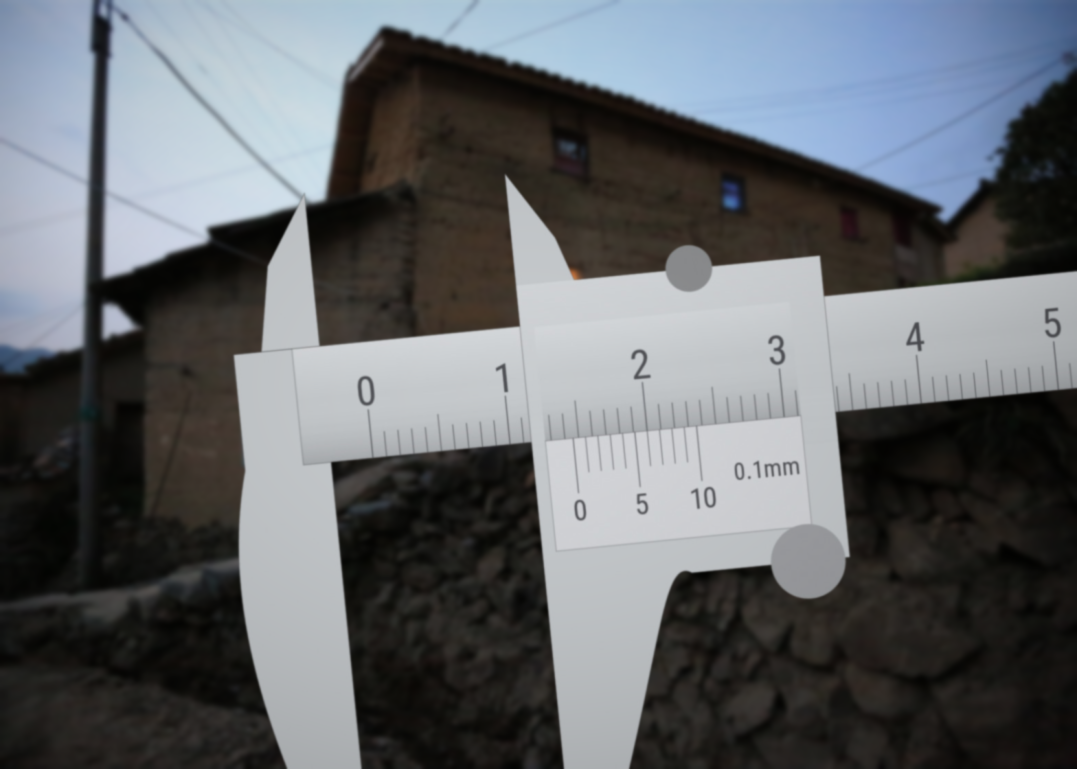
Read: value=14.6 unit=mm
